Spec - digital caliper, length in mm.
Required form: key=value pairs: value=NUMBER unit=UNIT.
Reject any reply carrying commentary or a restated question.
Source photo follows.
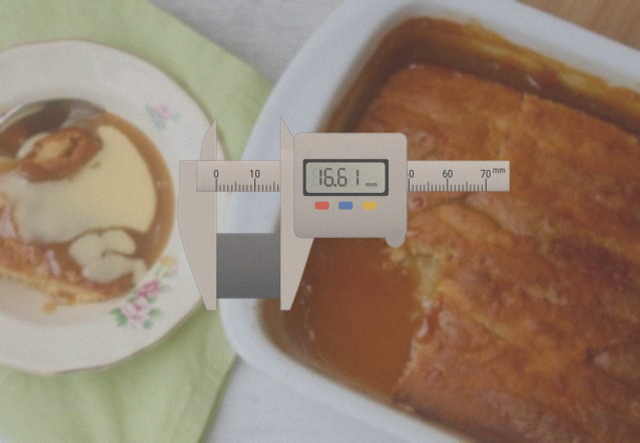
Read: value=16.61 unit=mm
